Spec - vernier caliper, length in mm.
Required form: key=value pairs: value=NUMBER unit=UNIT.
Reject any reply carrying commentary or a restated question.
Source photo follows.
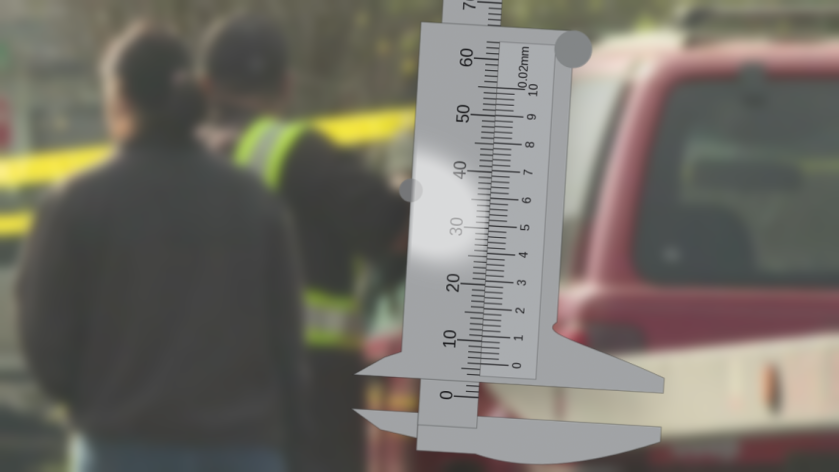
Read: value=6.0 unit=mm
